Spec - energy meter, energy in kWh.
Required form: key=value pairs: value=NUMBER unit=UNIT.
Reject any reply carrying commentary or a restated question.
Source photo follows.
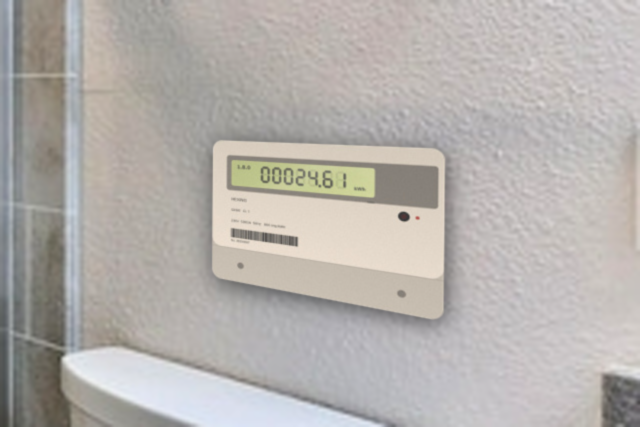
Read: value=24.61 unit=kWh
